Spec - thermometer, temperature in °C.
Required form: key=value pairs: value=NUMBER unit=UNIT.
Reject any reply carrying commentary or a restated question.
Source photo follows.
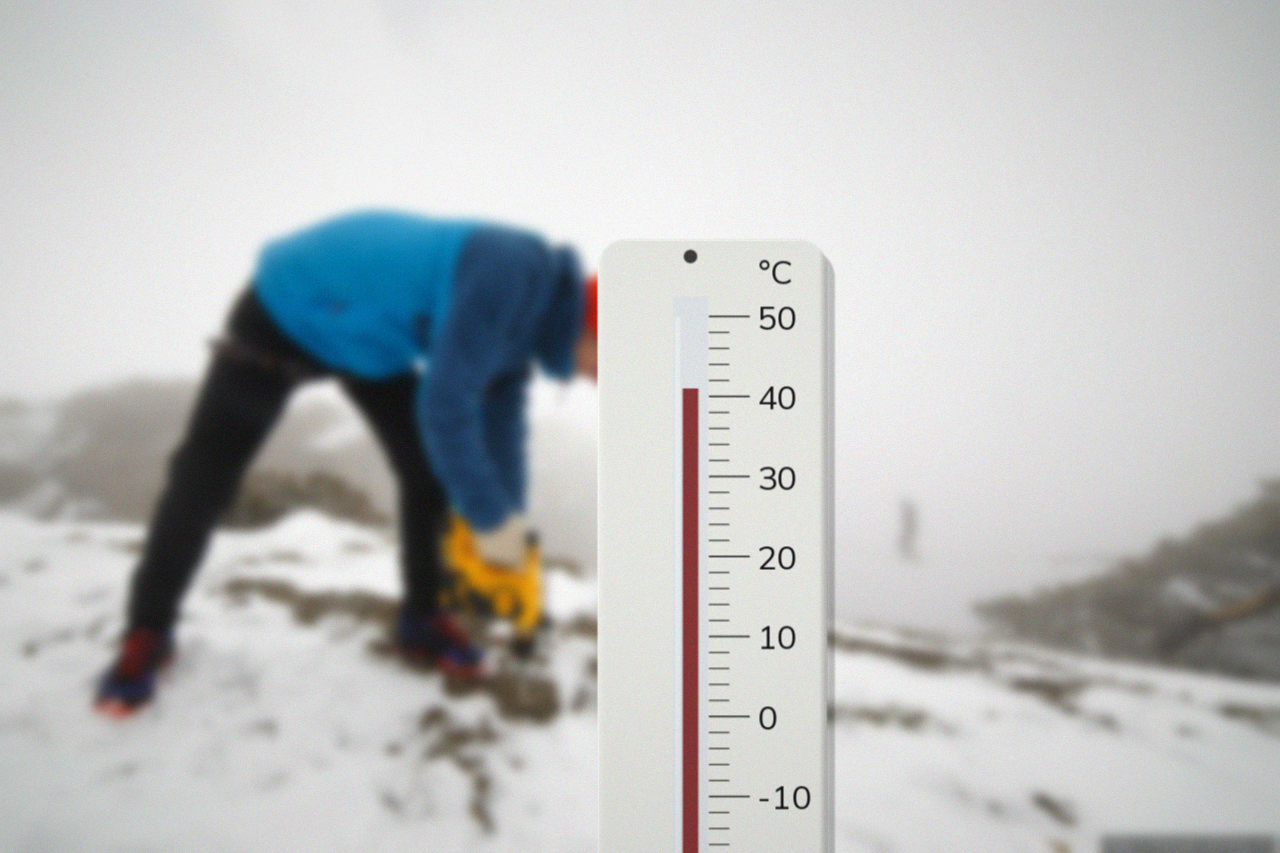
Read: value=41 unit=°C
